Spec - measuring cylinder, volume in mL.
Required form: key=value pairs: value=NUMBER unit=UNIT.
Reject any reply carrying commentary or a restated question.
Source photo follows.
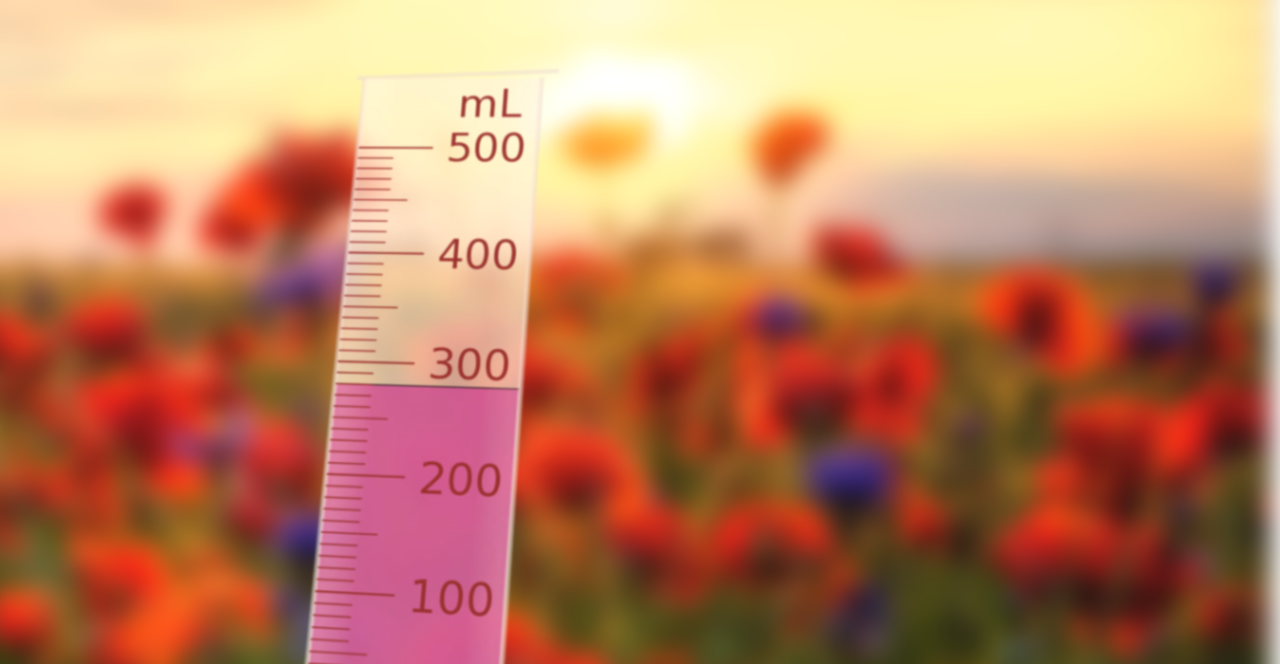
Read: value=280 unit=mL
